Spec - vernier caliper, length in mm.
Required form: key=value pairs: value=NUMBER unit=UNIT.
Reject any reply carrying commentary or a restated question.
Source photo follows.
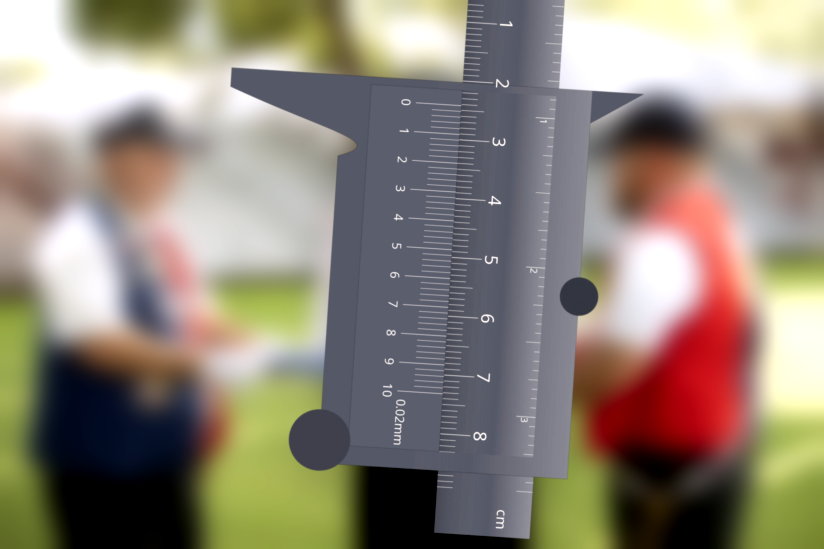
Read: value=24.2 unit=mm
